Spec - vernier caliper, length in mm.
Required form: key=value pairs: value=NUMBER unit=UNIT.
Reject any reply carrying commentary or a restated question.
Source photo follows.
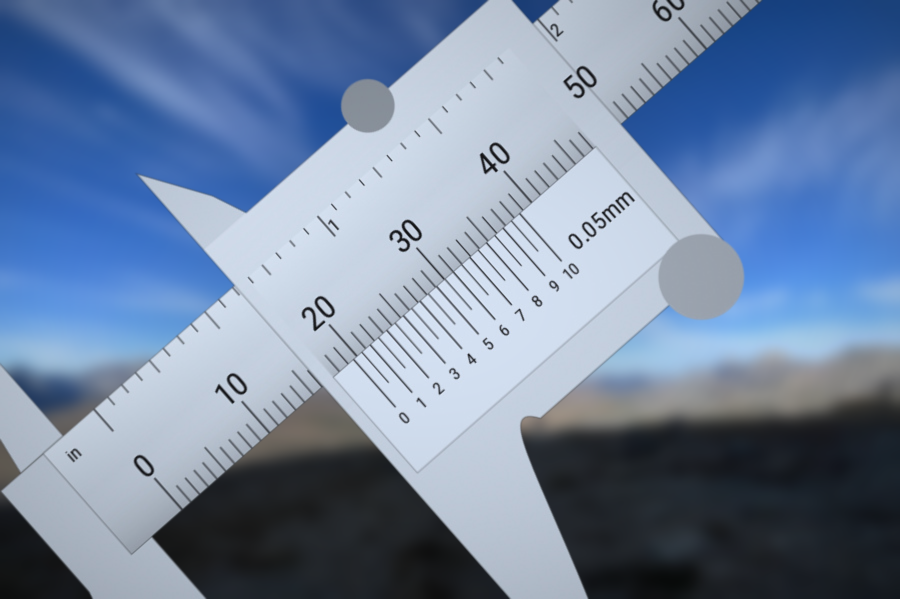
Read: value=19.6 unit=mm
